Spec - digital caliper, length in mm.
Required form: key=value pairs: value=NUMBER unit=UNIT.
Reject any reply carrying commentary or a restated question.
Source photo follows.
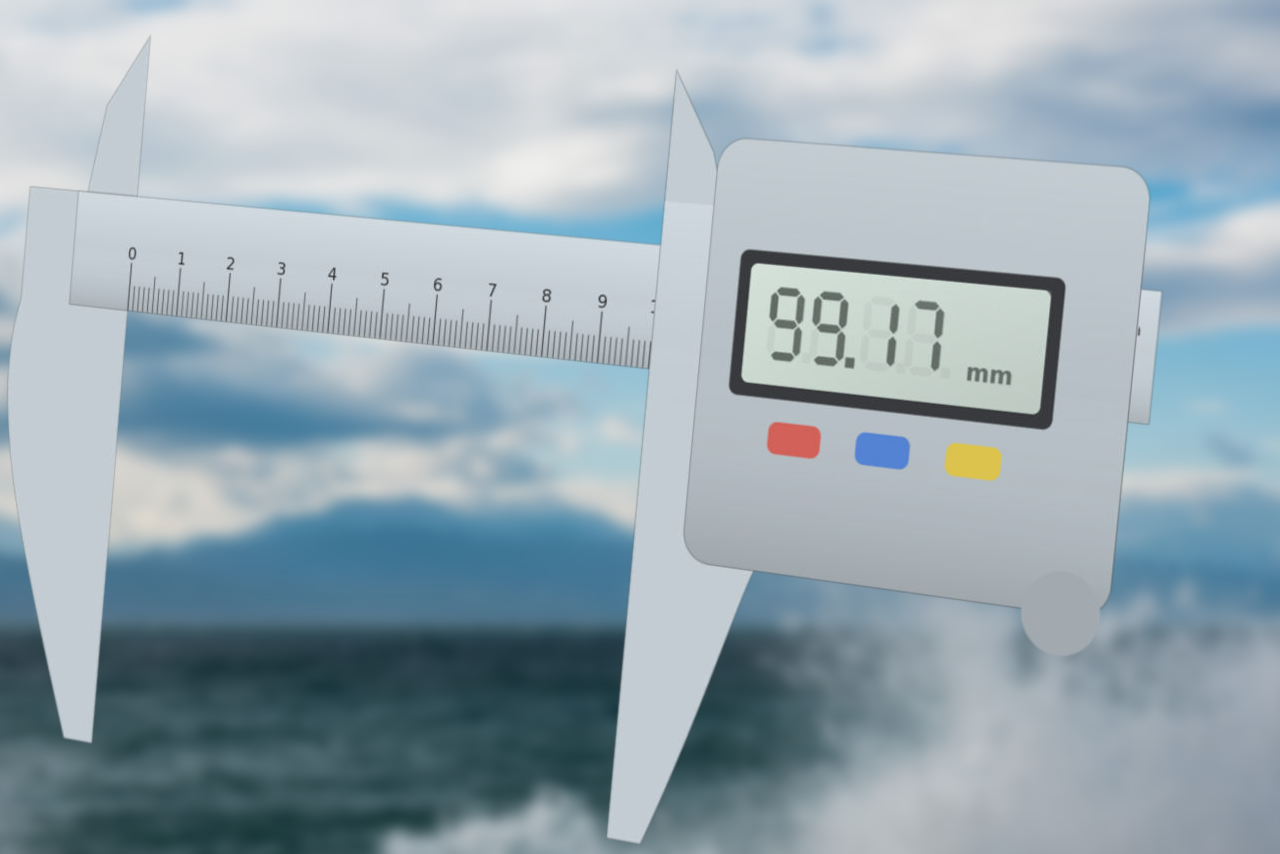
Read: value=99.17 unit=mm
